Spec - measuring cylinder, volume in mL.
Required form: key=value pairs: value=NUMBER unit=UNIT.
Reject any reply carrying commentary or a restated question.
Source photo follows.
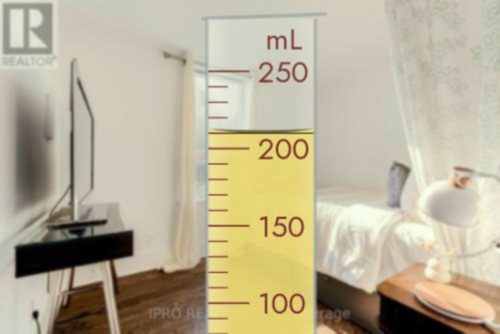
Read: value=210 unit=mL
